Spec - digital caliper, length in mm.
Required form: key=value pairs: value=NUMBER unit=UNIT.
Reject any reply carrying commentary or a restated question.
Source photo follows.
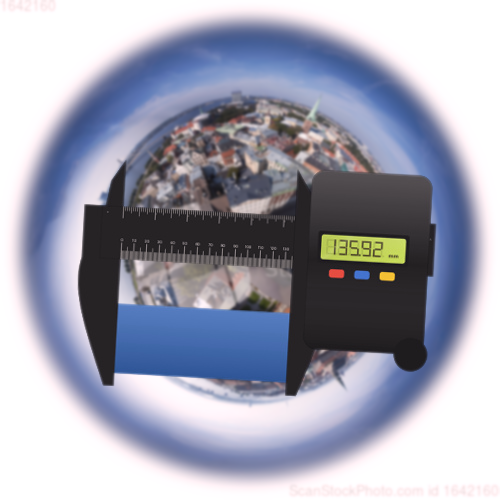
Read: value=135.92 unit=mm
